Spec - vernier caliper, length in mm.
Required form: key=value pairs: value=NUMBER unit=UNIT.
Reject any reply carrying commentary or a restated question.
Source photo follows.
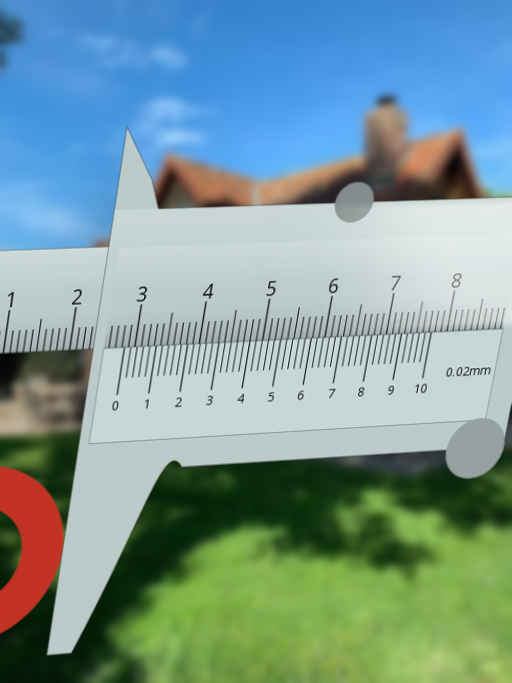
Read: value=28.4 unit=mm
